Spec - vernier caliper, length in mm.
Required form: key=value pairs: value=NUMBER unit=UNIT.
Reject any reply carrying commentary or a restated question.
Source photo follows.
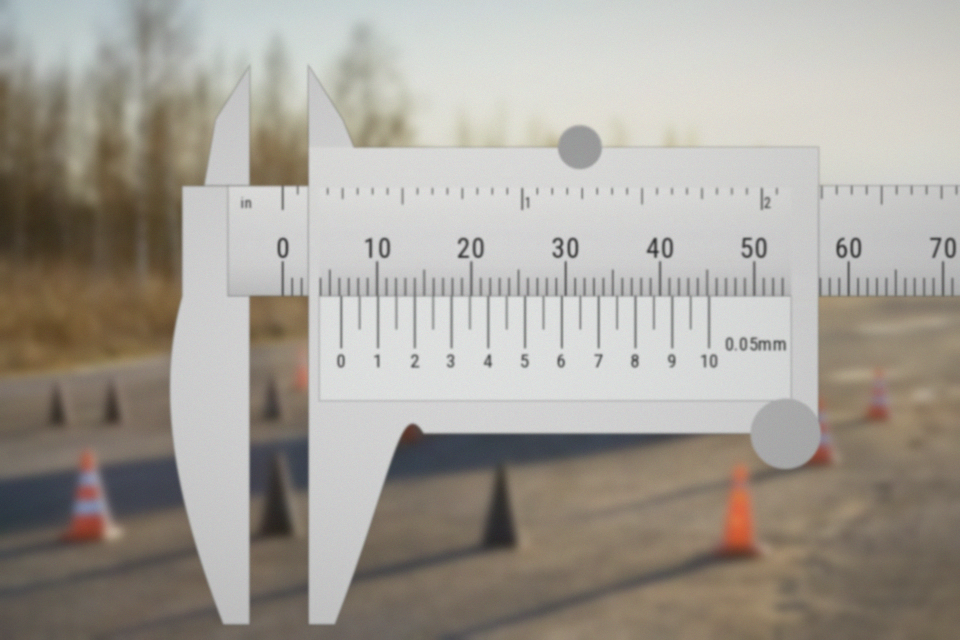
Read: value=6.2 unit=mm
